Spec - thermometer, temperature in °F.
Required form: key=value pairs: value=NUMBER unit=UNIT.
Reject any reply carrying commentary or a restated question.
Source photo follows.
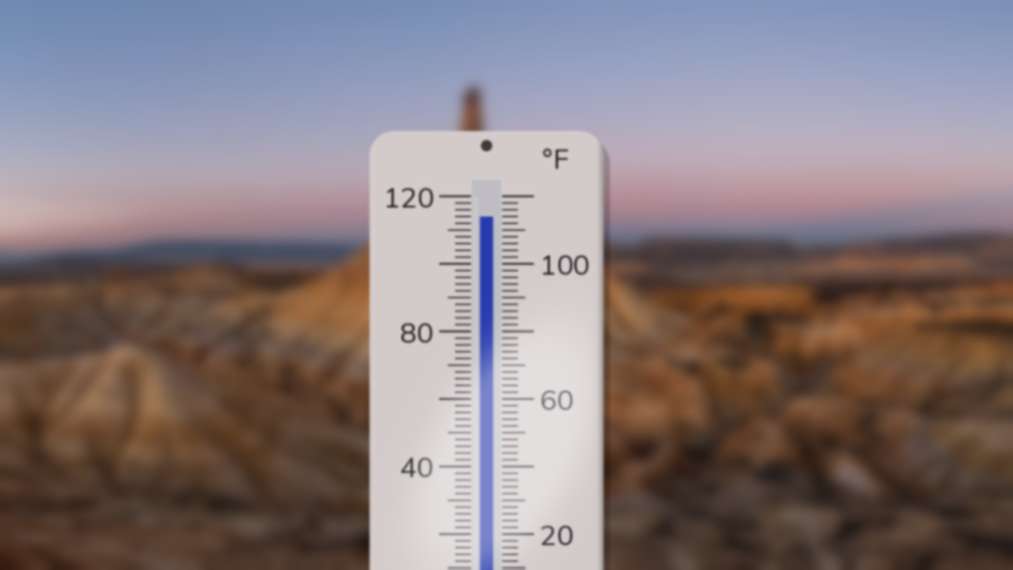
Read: value=114 unit=°F
